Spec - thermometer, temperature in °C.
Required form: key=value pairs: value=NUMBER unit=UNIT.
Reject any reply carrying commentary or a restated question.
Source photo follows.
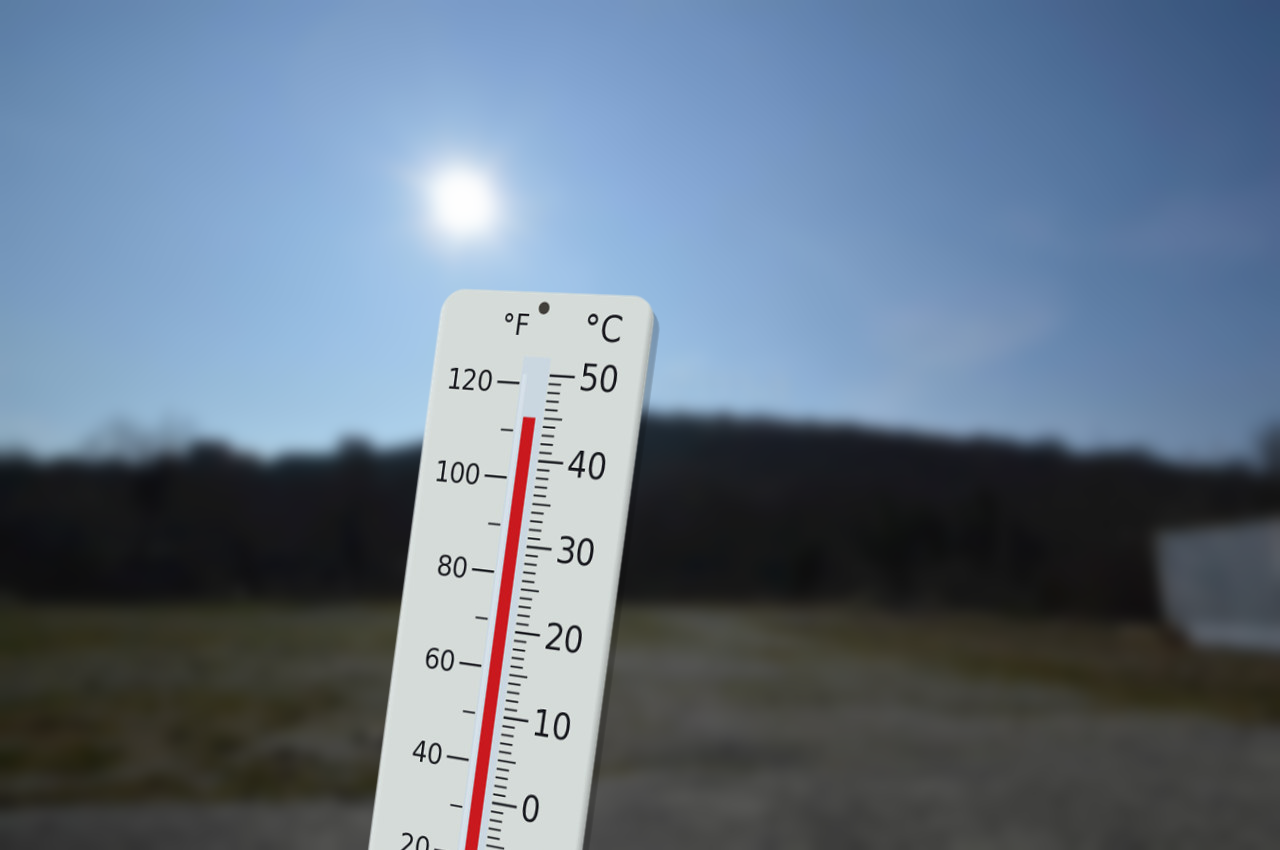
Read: value=45 unit=°C
